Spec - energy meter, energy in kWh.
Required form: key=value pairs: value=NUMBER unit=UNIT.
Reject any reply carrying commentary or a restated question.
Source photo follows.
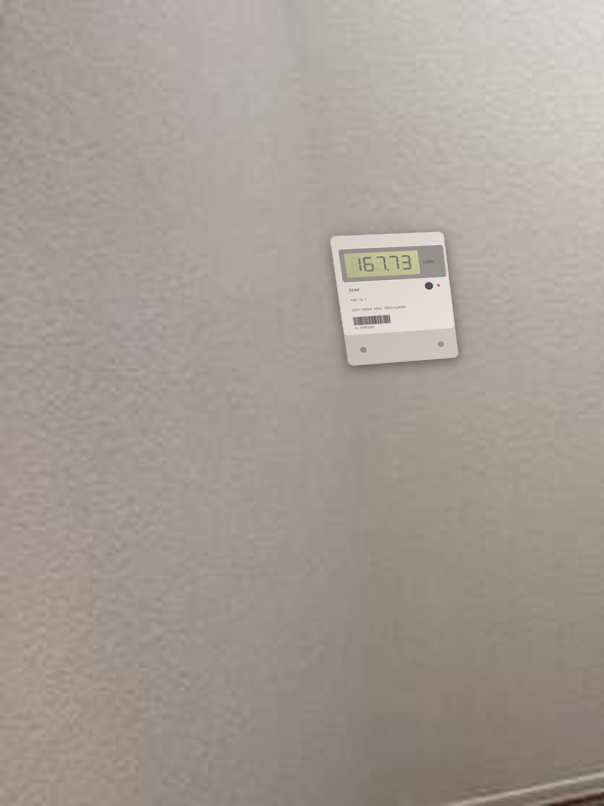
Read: value=167.73 unit=kWh
